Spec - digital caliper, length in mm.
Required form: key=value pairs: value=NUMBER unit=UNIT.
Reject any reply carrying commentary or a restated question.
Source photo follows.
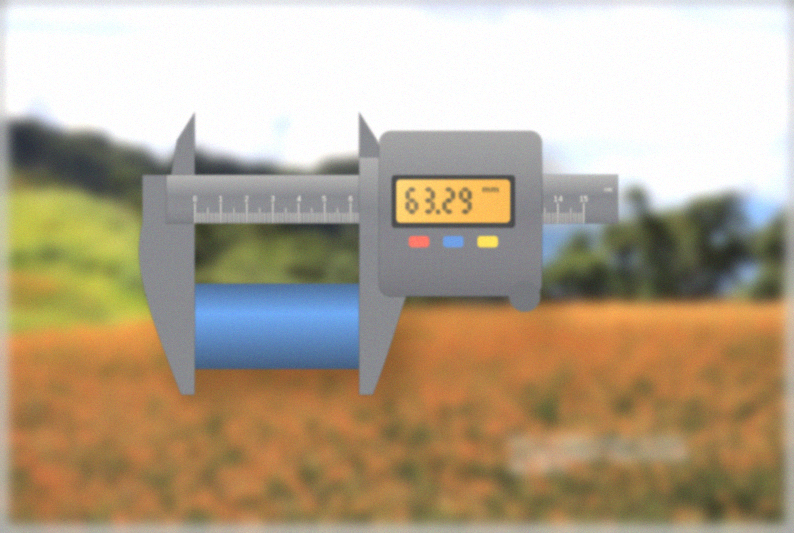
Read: value=63.29 unit=mm
